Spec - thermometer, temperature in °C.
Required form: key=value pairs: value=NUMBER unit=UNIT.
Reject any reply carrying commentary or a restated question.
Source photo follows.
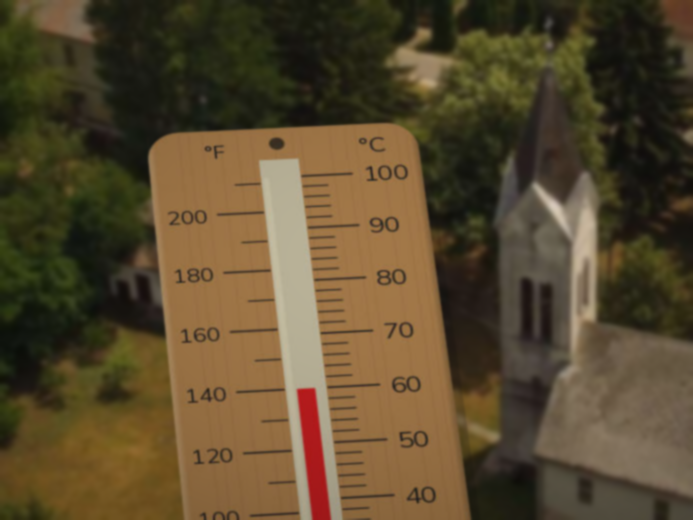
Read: value=60 unit=°C
